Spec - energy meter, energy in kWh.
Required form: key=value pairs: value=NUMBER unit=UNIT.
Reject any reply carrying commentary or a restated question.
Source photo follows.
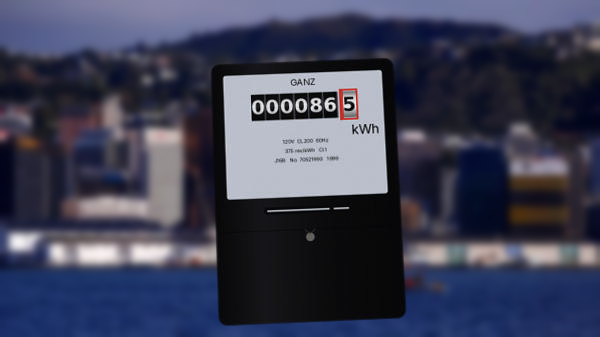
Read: value=86.5 unit=kWh
